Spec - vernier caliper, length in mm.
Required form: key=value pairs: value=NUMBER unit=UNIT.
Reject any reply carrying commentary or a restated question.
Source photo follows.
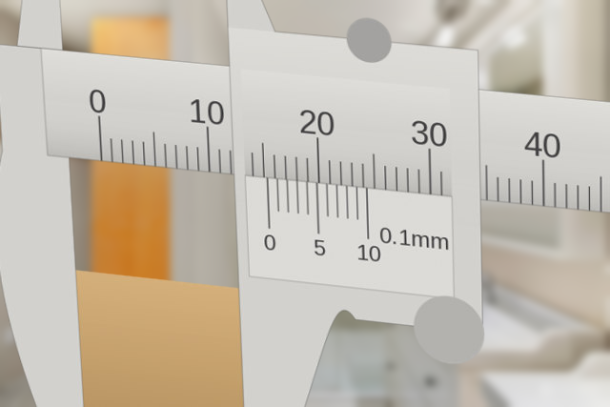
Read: value=15.3 unit=mm
